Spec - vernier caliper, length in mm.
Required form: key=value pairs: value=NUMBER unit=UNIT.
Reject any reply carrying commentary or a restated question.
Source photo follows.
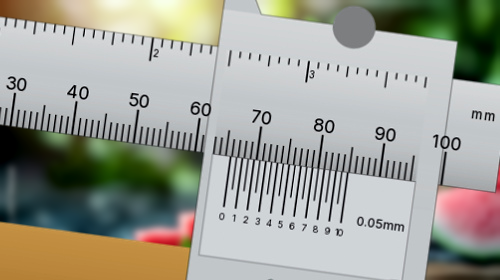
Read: value=65.8 unit=mm
